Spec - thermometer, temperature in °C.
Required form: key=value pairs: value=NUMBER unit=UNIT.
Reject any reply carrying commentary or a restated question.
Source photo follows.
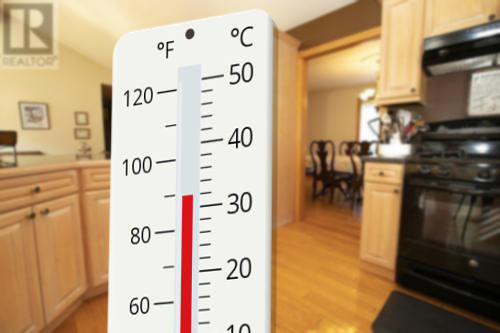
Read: value=32 unit=°C
